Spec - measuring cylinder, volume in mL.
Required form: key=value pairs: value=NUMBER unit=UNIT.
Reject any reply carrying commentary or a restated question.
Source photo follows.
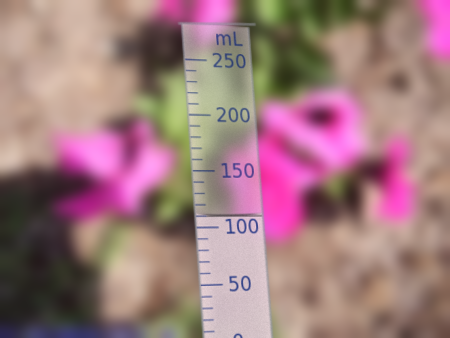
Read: value=110 unit=mL
